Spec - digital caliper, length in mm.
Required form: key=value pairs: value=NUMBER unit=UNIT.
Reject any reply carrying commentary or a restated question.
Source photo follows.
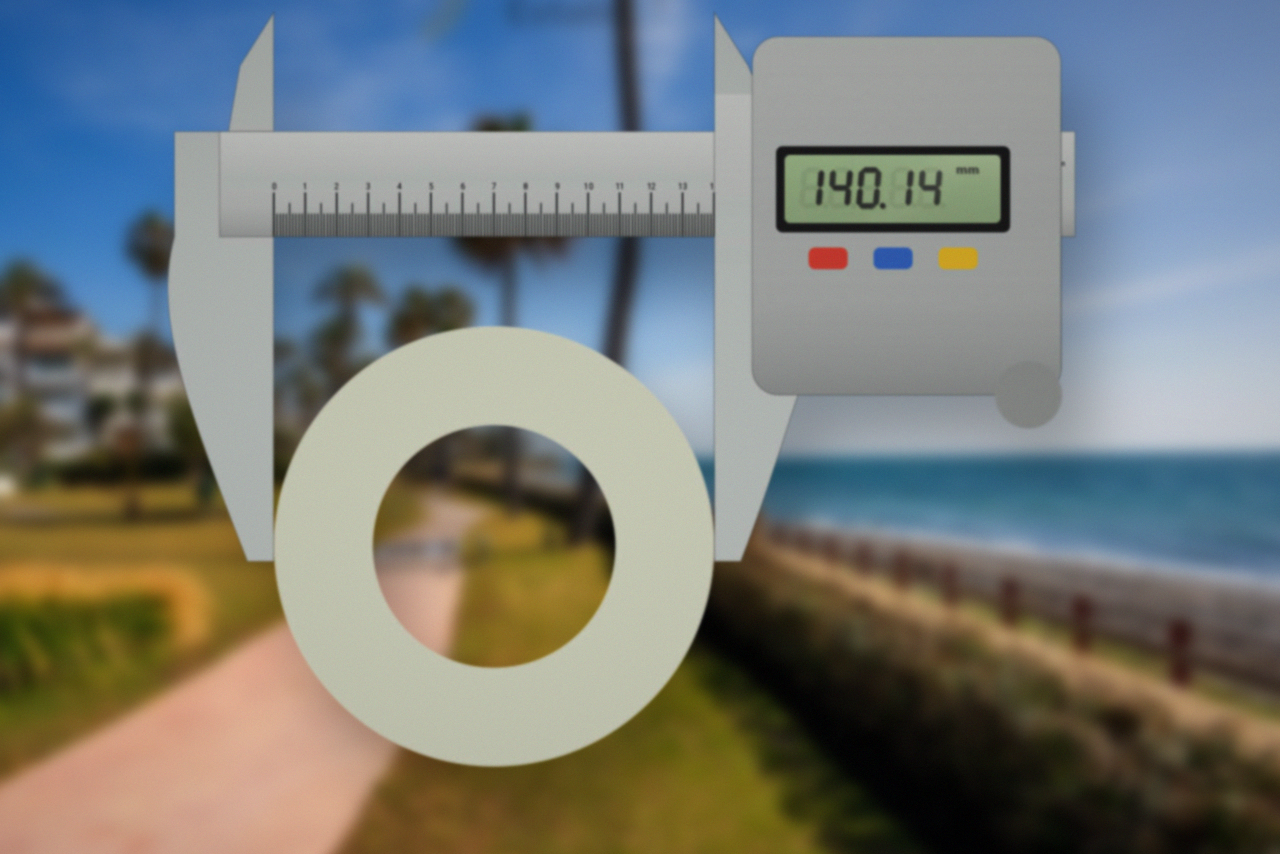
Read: value=140.14 unit=mm
